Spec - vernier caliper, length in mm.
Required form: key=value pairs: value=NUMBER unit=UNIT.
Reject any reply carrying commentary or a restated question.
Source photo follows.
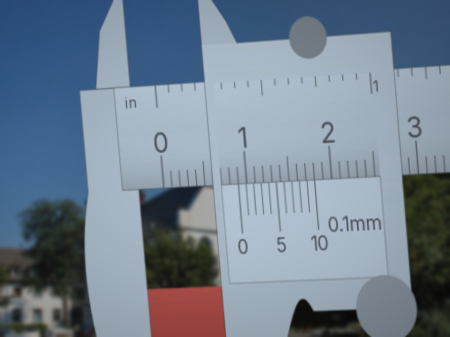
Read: value=9.0 unit=mm
